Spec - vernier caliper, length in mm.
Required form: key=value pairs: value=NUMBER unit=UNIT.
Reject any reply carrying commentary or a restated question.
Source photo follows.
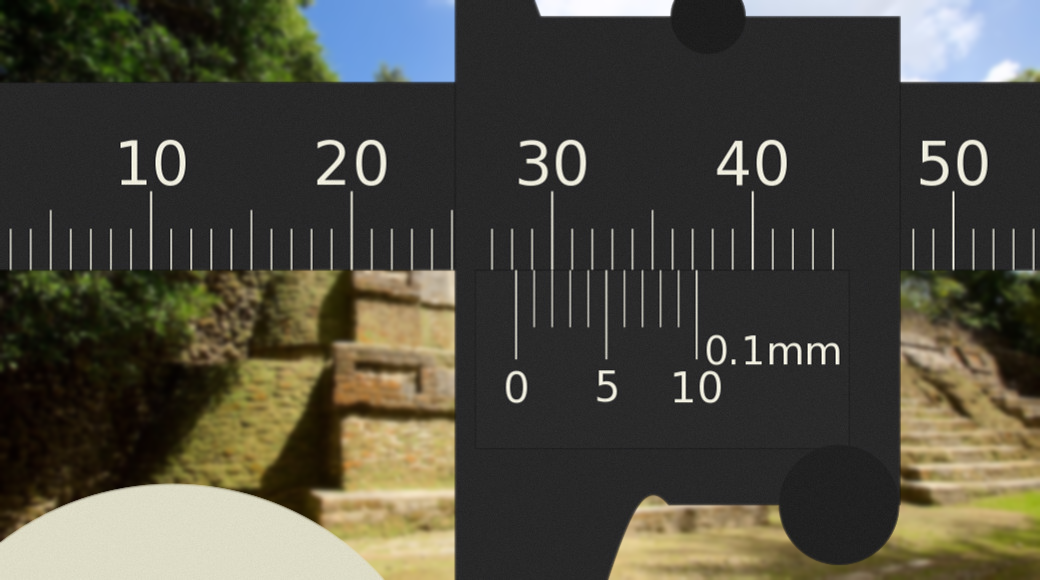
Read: value=28.2 unit=mm
